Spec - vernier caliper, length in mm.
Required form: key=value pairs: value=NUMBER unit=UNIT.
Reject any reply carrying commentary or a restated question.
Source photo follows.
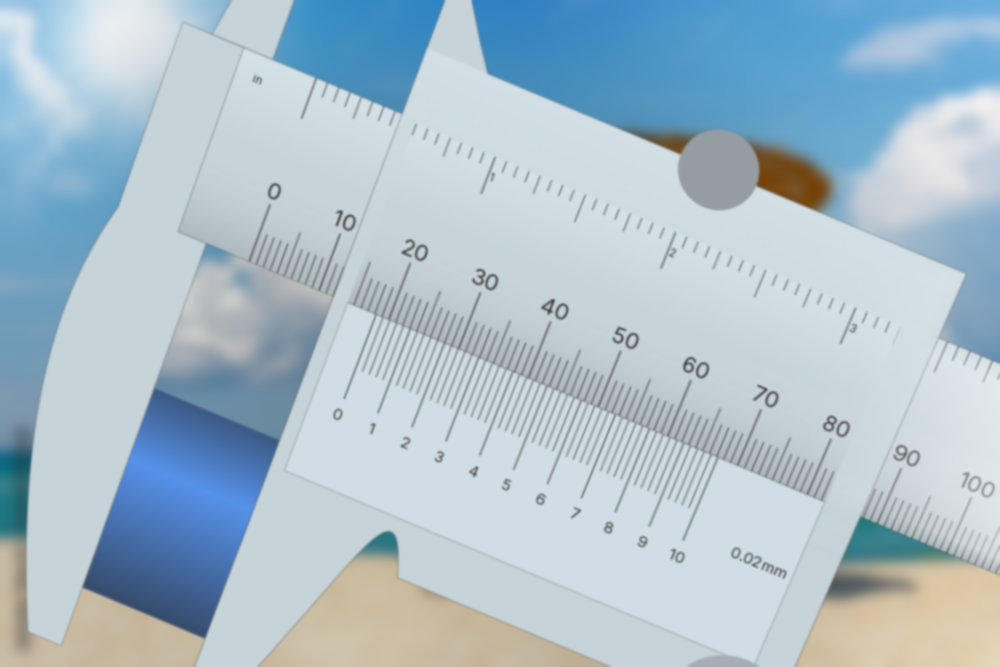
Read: value=18.2 unit=mm
